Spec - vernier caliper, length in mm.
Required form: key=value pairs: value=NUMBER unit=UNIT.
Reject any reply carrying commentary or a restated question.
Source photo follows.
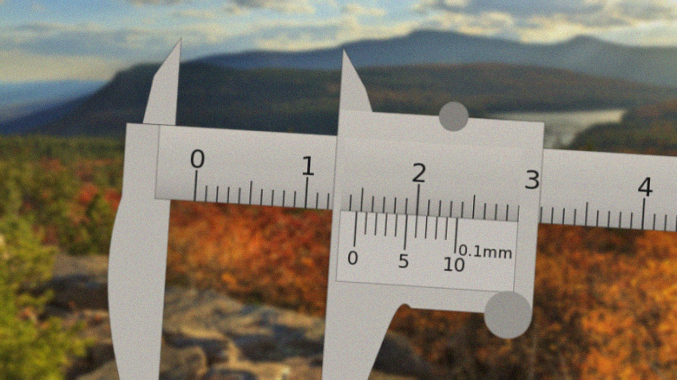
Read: value=14.6 unit=mm
